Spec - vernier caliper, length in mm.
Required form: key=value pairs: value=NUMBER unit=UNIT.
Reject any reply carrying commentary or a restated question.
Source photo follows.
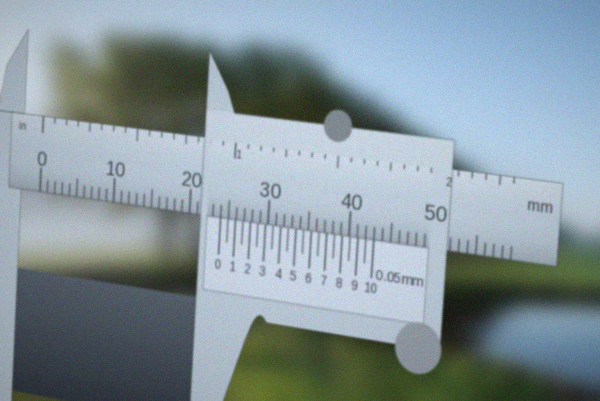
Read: value=24.0 unit=mm
